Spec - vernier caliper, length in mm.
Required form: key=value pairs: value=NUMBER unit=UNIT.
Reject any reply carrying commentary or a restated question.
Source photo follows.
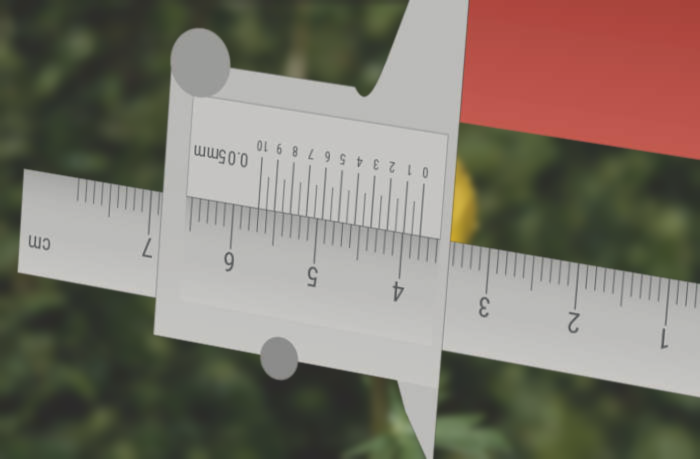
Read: value=38.0 unit=mm
